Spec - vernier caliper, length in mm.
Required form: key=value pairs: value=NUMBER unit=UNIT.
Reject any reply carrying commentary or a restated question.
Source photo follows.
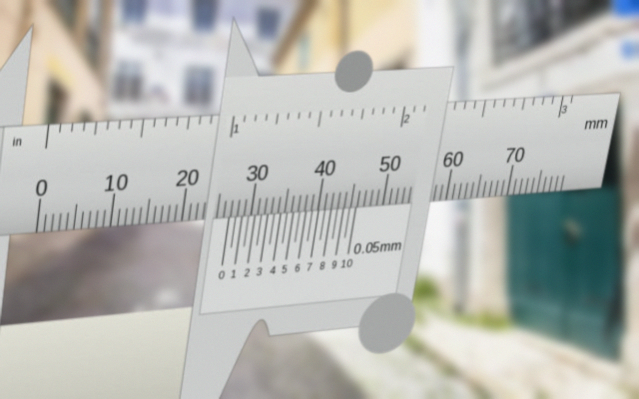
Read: value=26.8 unit=mm
